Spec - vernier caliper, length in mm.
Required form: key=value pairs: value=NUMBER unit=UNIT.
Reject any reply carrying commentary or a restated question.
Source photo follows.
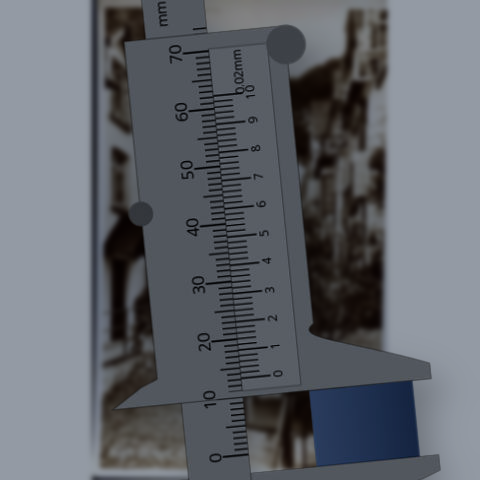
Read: value=13.2 unit=mm
